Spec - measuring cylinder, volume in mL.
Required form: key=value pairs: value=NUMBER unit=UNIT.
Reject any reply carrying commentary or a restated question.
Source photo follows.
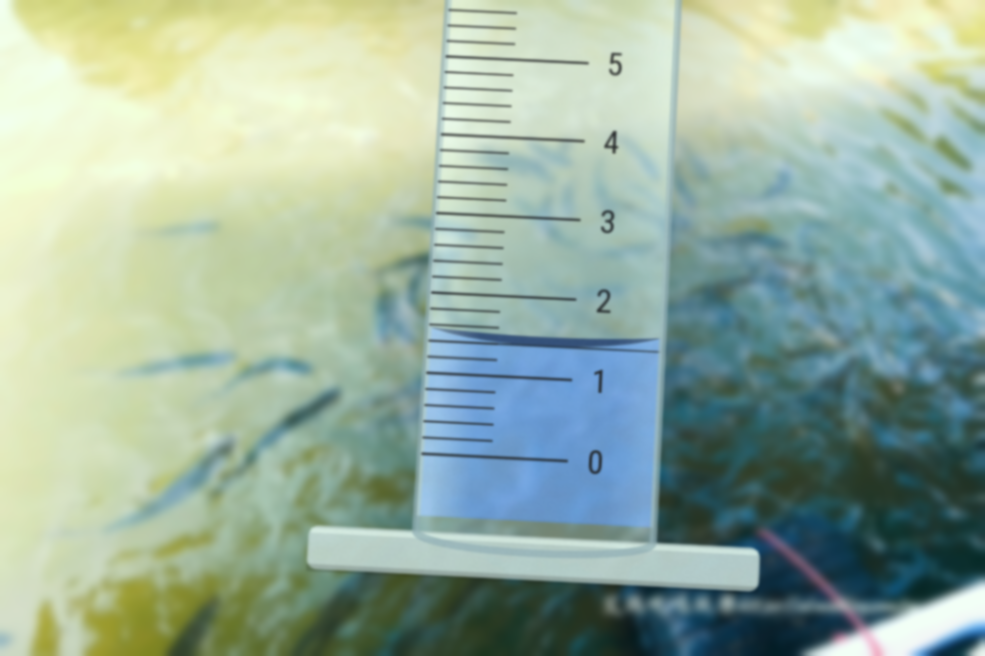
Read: value=1.4 unit=mL
